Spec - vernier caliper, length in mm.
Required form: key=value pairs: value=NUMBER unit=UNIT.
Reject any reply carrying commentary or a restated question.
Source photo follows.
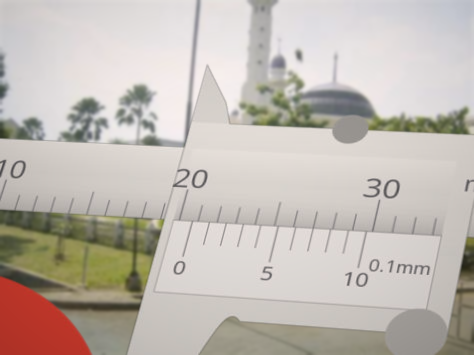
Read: value=20.7 unit=mm
